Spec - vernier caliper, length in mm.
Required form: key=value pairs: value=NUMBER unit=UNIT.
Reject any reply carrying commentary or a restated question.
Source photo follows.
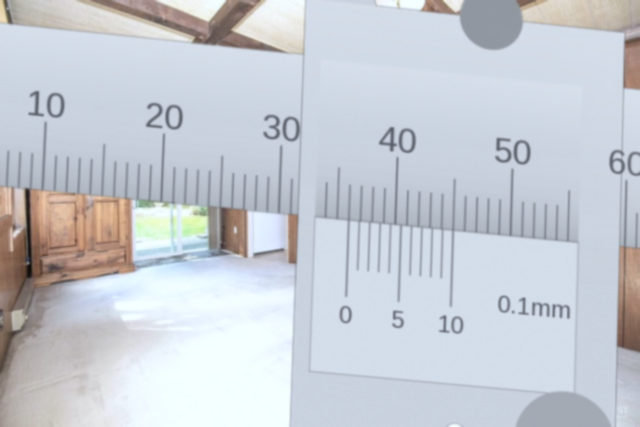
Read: value=36.0 unit=mm
